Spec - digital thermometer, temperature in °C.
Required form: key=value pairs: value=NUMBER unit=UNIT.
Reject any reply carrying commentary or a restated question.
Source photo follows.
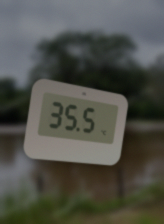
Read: value=35.5 unit=°C
